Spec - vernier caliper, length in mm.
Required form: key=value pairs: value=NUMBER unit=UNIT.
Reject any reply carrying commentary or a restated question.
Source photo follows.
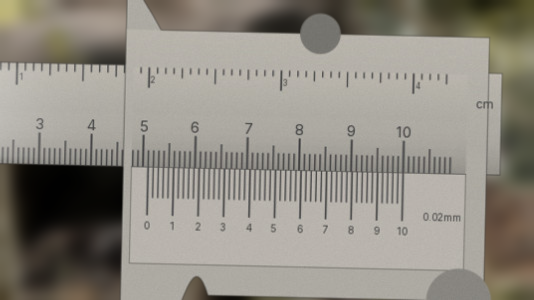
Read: value=51.0 unit=mm
